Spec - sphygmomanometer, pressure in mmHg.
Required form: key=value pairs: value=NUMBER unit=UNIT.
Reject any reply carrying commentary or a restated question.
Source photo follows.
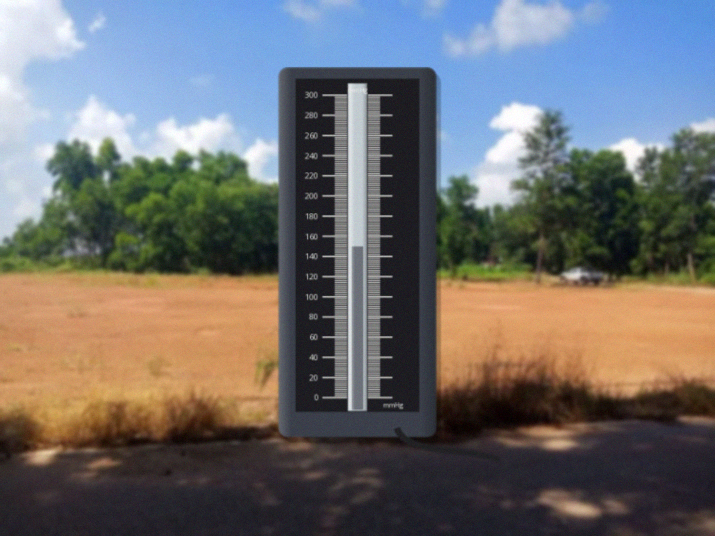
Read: value=150 unit=mmHg
